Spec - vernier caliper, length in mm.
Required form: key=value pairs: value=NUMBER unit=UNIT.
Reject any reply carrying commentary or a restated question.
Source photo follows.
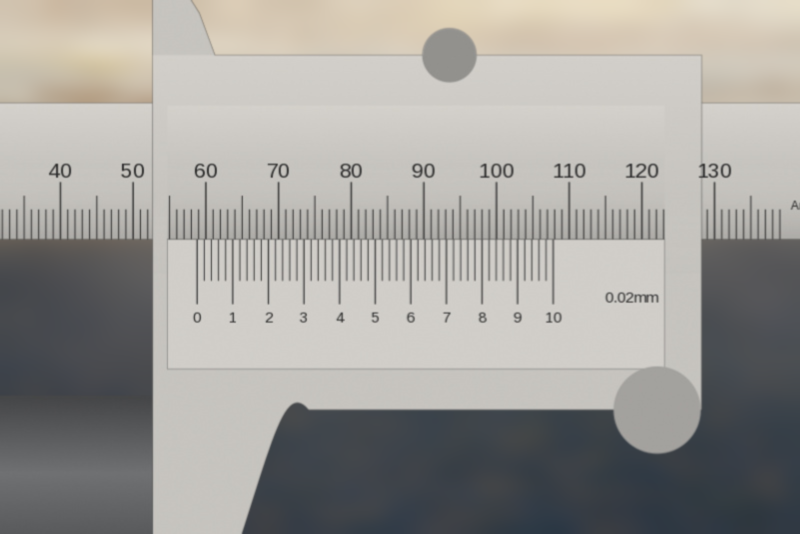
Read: value=58.8 unit=mm
